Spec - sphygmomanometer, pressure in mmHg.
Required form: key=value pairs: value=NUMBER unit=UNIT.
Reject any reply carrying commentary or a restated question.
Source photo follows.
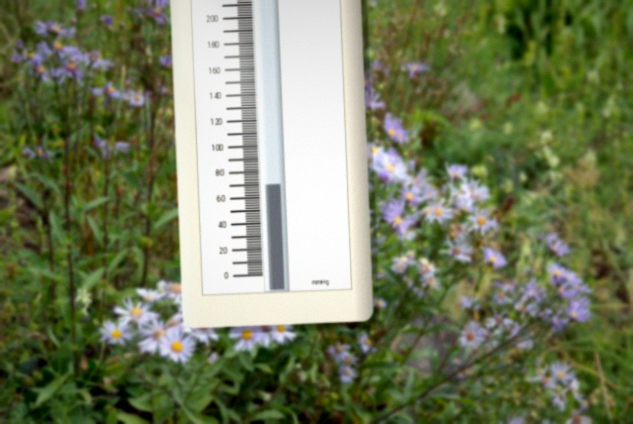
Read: value=70 unit=mmHg
